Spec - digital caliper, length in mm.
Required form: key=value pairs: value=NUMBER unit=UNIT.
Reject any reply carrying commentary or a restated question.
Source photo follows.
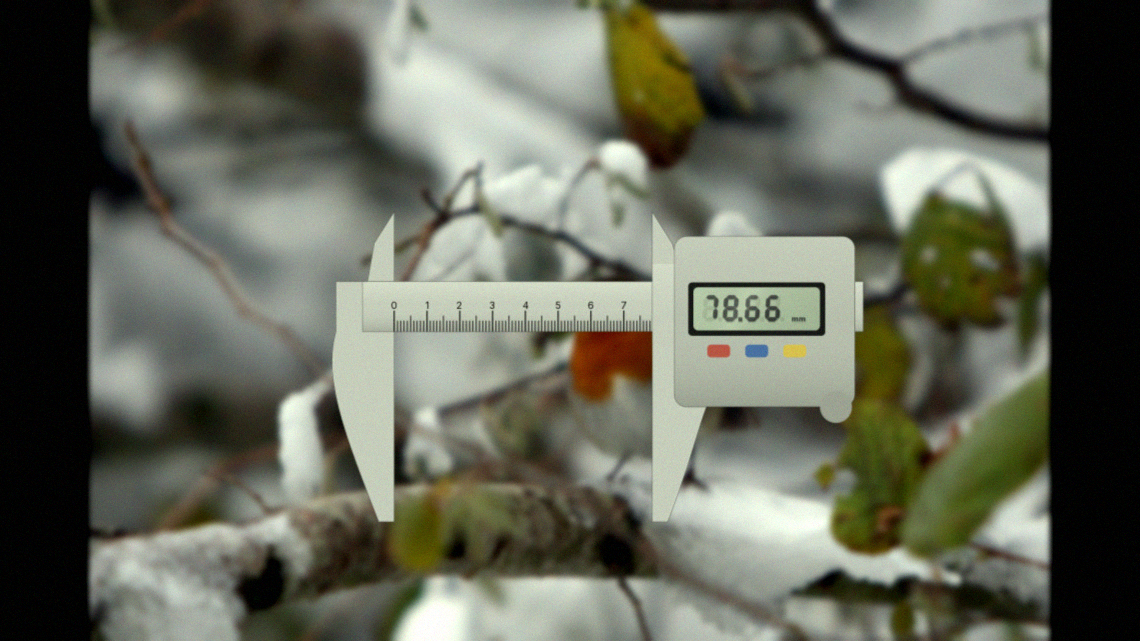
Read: value=78.66 unit=mm
